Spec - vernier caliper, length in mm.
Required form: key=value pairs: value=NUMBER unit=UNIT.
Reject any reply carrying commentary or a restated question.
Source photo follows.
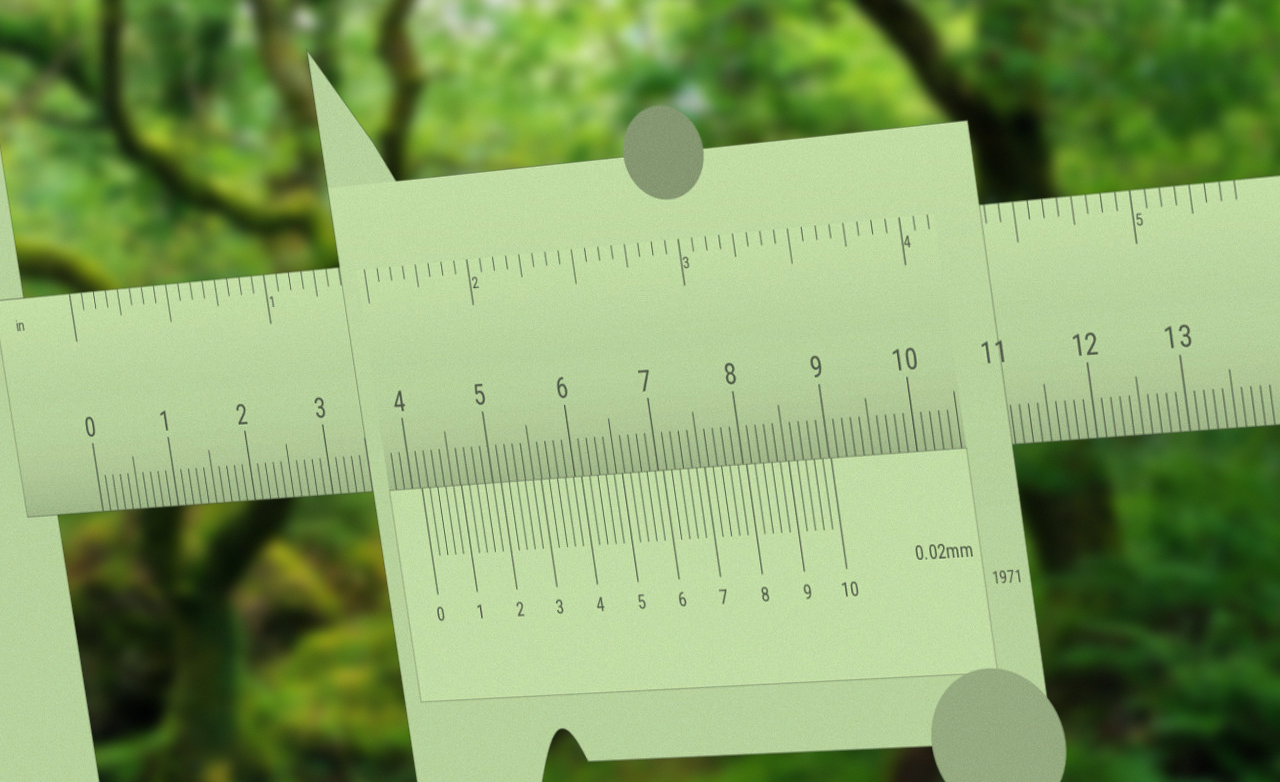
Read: value=41.2 unit=mm
